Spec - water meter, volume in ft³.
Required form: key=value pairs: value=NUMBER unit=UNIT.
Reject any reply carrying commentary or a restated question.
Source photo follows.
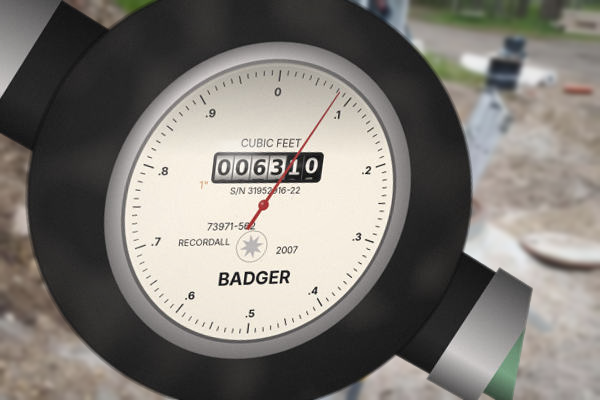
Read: value=6310.08 unit=ft³
